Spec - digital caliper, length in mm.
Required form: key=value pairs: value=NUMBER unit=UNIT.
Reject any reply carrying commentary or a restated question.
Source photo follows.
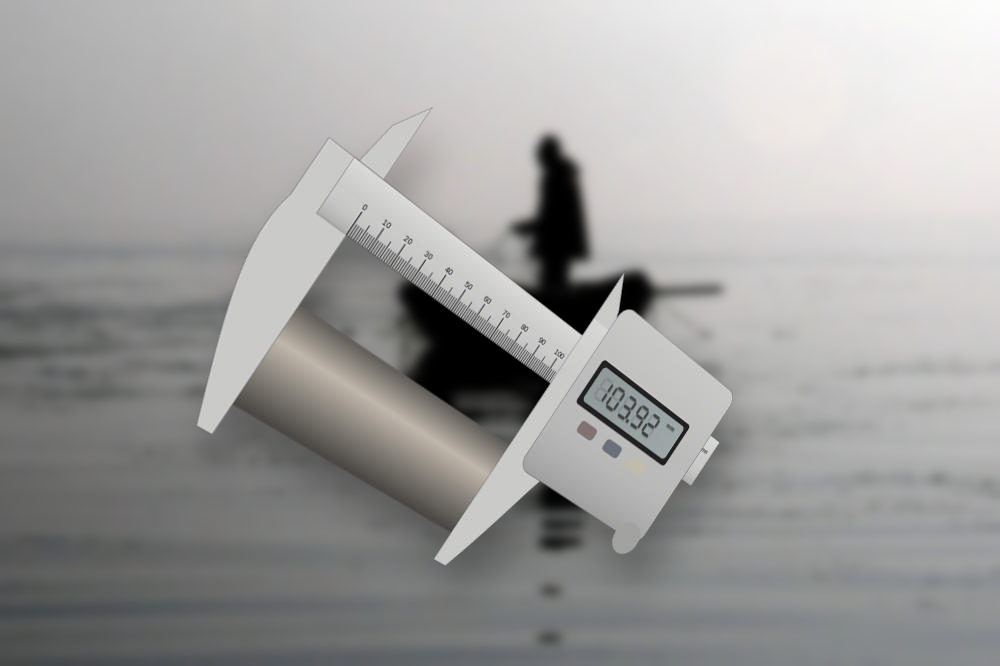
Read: value=103.92 unit=mm
